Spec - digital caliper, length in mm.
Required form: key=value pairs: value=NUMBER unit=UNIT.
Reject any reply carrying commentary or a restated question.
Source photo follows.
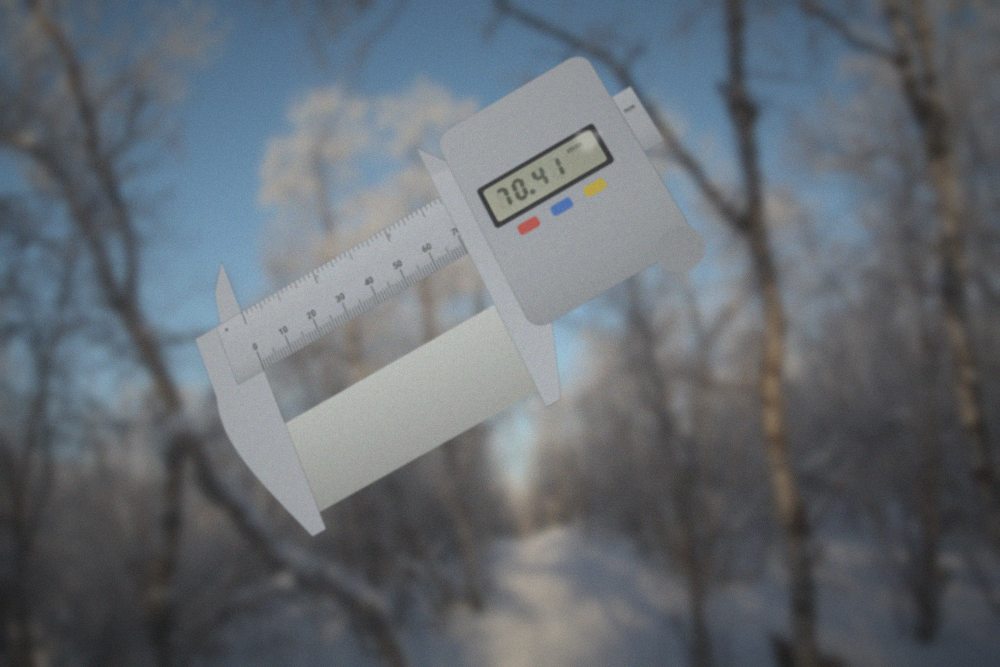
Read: value=70.41 unit=mm
